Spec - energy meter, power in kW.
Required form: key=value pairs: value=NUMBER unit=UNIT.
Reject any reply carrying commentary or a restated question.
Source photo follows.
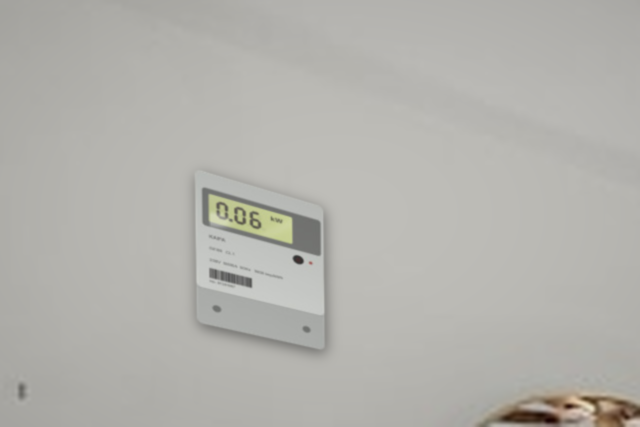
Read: value=0.06 unit=kW
